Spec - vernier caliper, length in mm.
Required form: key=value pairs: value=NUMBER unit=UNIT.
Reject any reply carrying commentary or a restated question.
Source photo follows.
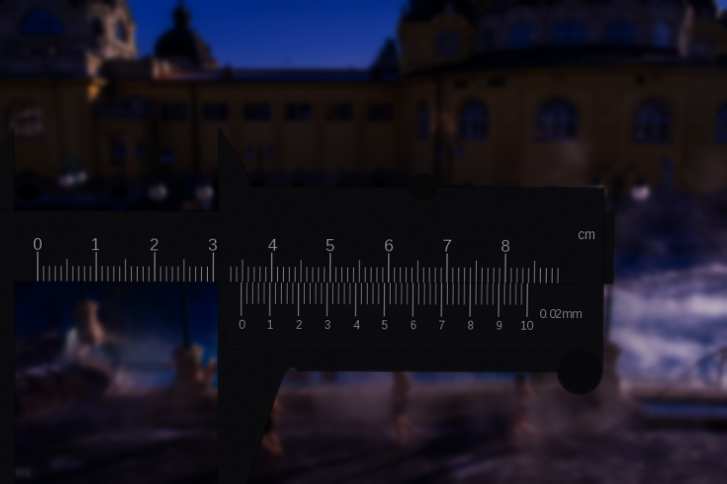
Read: value=34.8 unit=mm
